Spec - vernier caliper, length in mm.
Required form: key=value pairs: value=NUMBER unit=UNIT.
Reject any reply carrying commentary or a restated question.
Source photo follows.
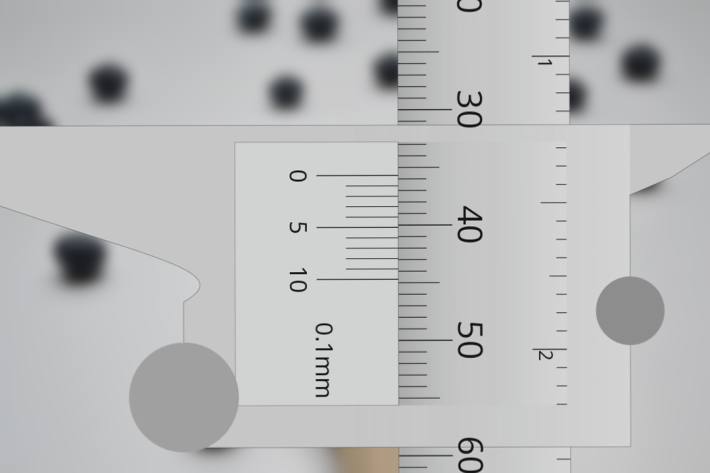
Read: value=35.7 unit=mm
